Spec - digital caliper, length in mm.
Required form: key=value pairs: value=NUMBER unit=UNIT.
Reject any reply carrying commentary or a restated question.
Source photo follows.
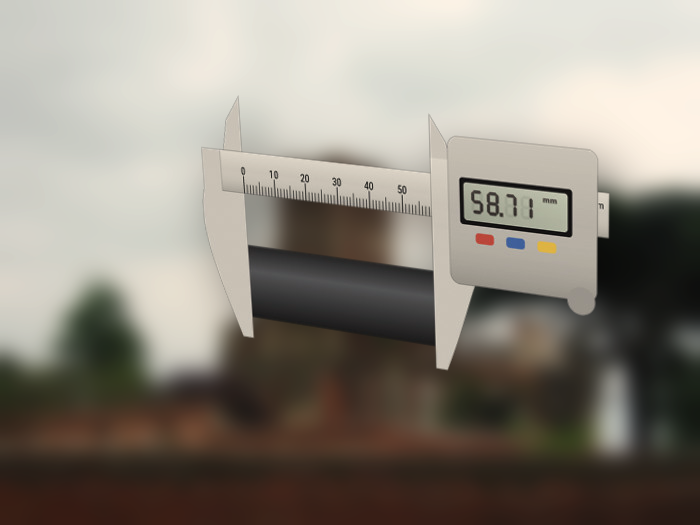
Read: value=58.71 unit=mm
